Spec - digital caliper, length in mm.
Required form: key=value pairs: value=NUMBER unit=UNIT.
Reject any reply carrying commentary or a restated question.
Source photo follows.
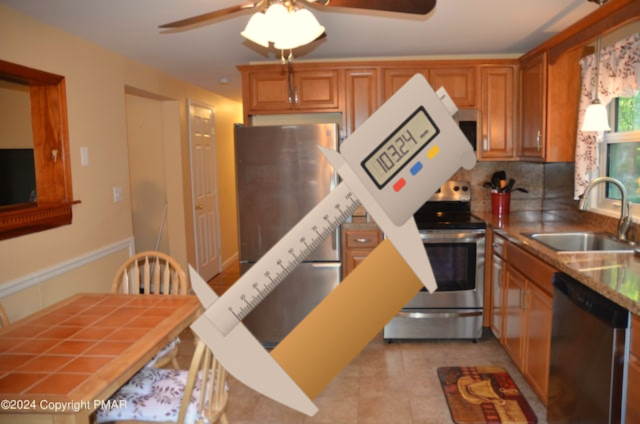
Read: value=103.24 unit=mm
